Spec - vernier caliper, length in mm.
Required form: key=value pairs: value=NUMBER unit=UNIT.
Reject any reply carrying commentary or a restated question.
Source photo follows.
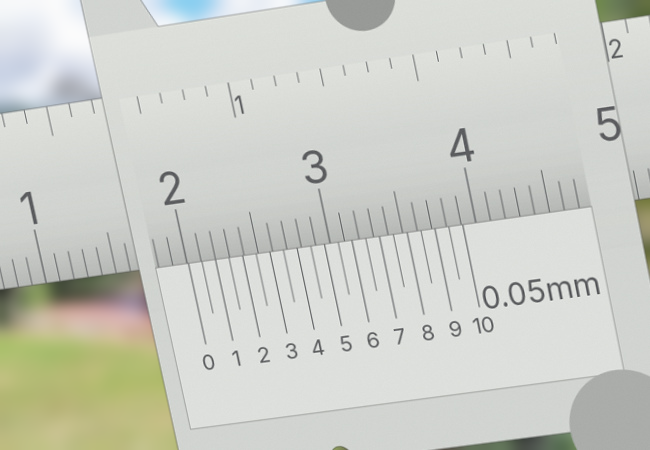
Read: value=20.1 unit=mm
